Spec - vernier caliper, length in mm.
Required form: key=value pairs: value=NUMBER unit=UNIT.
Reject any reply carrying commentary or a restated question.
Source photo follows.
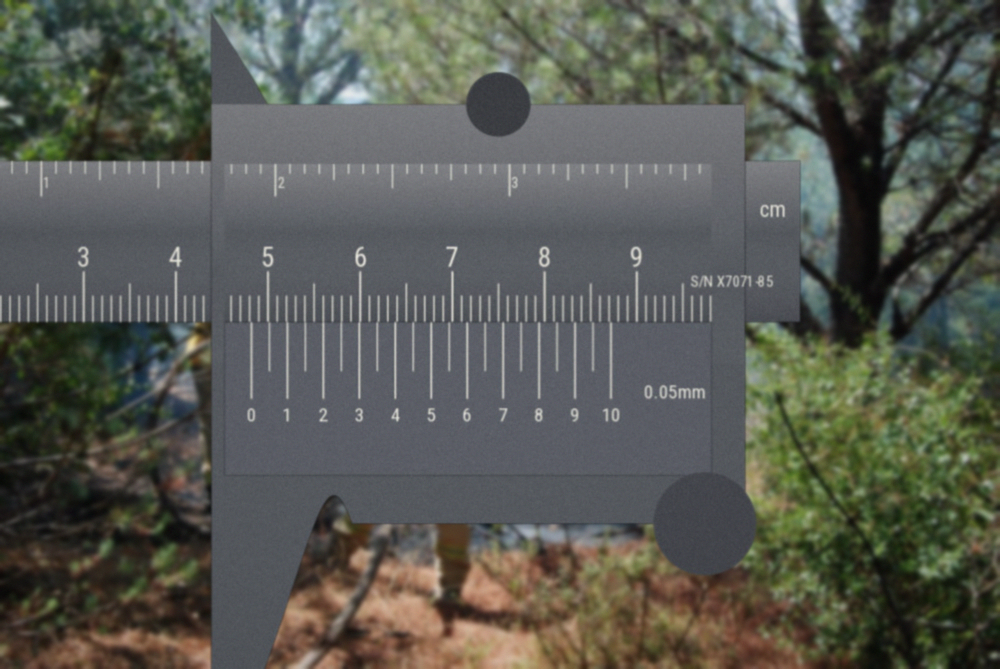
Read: value=48.2 unit=mm
